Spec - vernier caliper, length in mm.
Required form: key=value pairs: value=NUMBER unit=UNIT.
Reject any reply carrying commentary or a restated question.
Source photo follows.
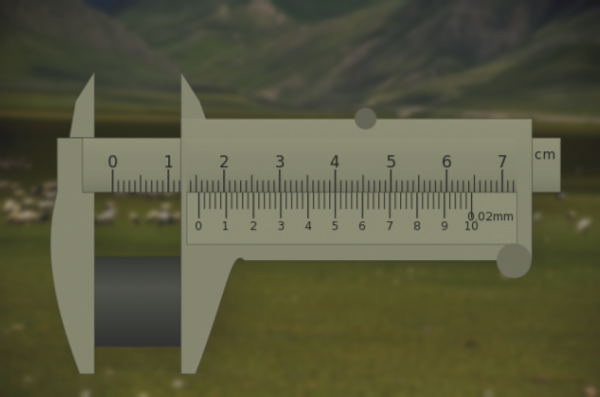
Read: value=15.5 unit=mm
